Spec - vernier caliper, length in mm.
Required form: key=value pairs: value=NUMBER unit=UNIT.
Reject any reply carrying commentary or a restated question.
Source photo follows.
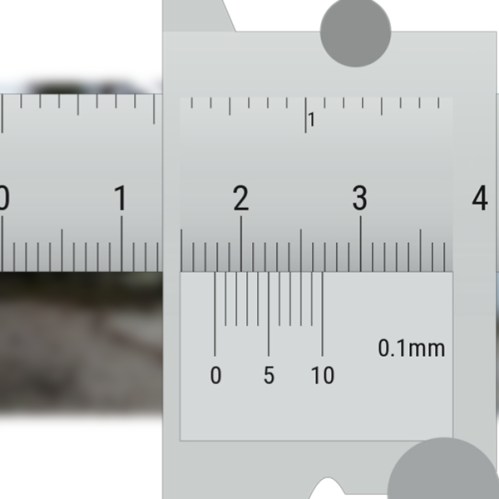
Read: value=17.8 unit=mm
